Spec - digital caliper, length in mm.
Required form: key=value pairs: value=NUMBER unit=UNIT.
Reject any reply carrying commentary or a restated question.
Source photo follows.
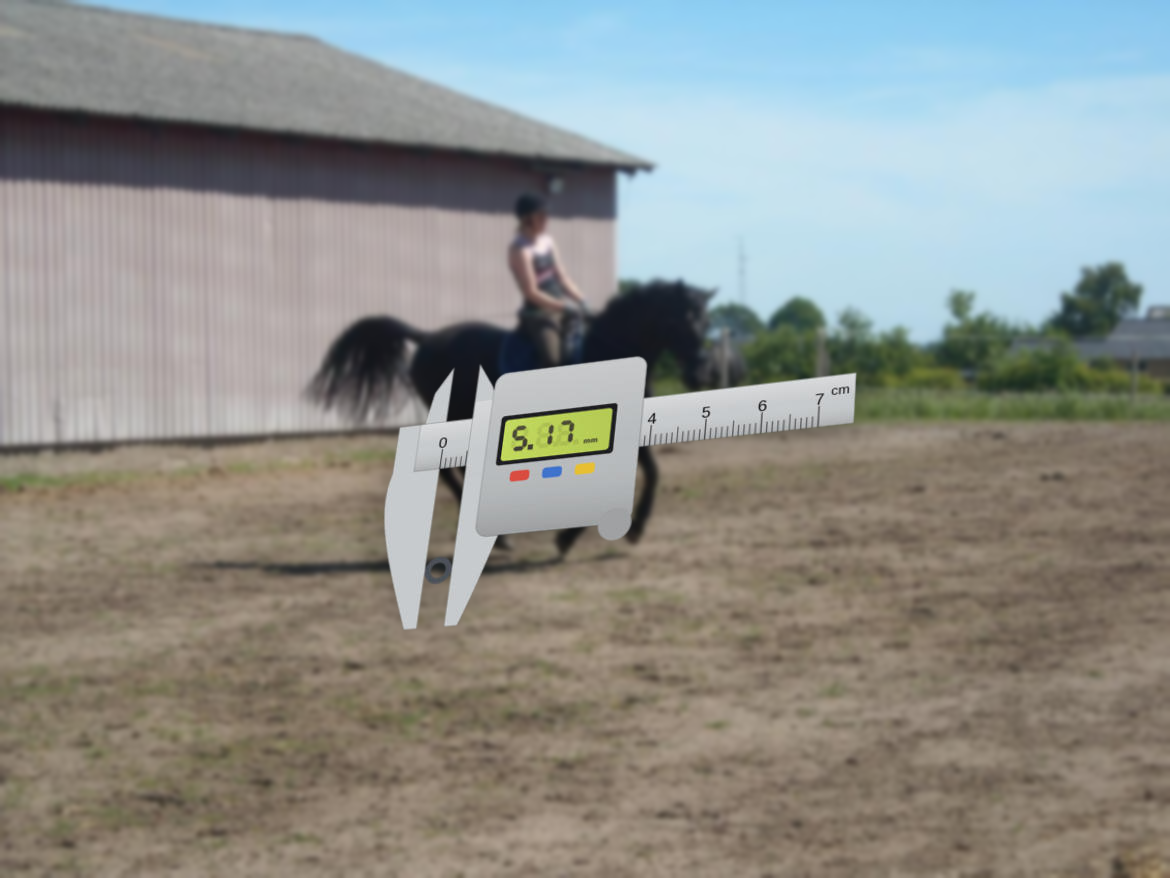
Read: value=5.17 unit=mm
